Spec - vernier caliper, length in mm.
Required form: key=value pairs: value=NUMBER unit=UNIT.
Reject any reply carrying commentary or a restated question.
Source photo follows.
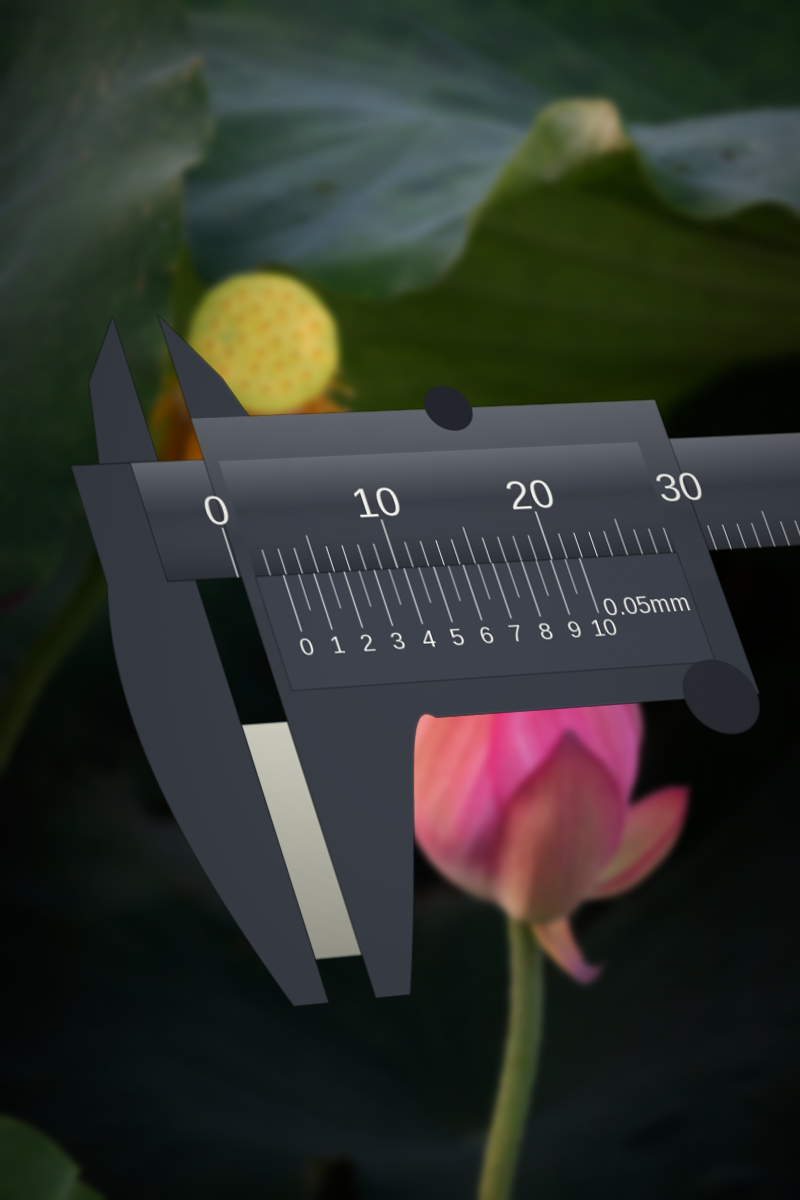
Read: value=2.8 unit=mm
